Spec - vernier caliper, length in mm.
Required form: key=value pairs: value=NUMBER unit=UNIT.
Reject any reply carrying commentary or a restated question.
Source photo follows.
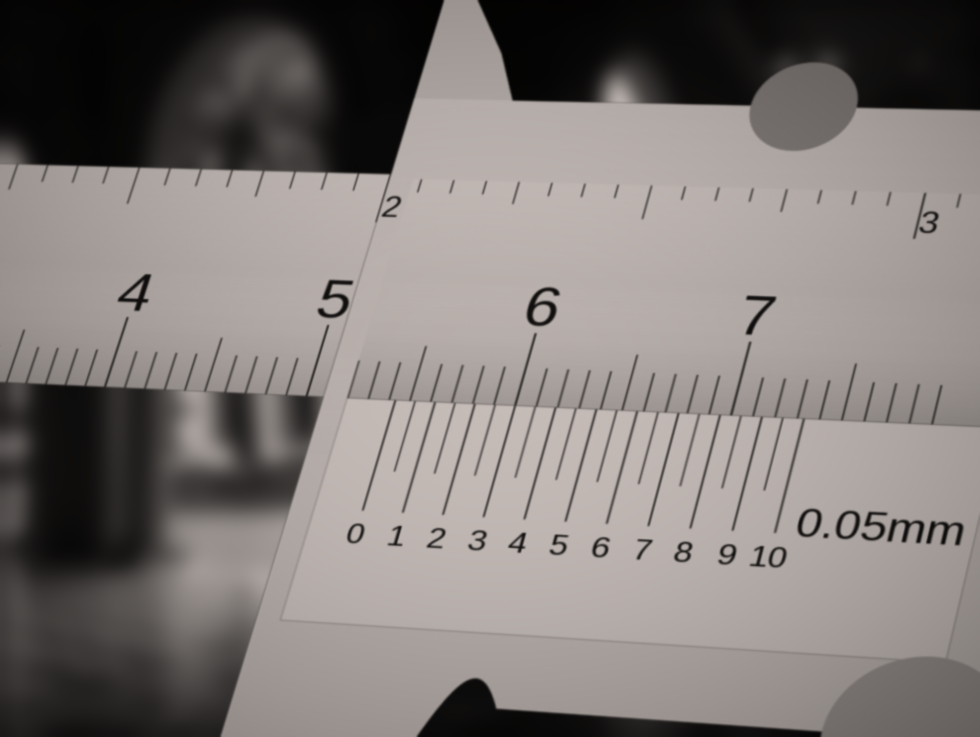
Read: value=54.3 unit=mm
